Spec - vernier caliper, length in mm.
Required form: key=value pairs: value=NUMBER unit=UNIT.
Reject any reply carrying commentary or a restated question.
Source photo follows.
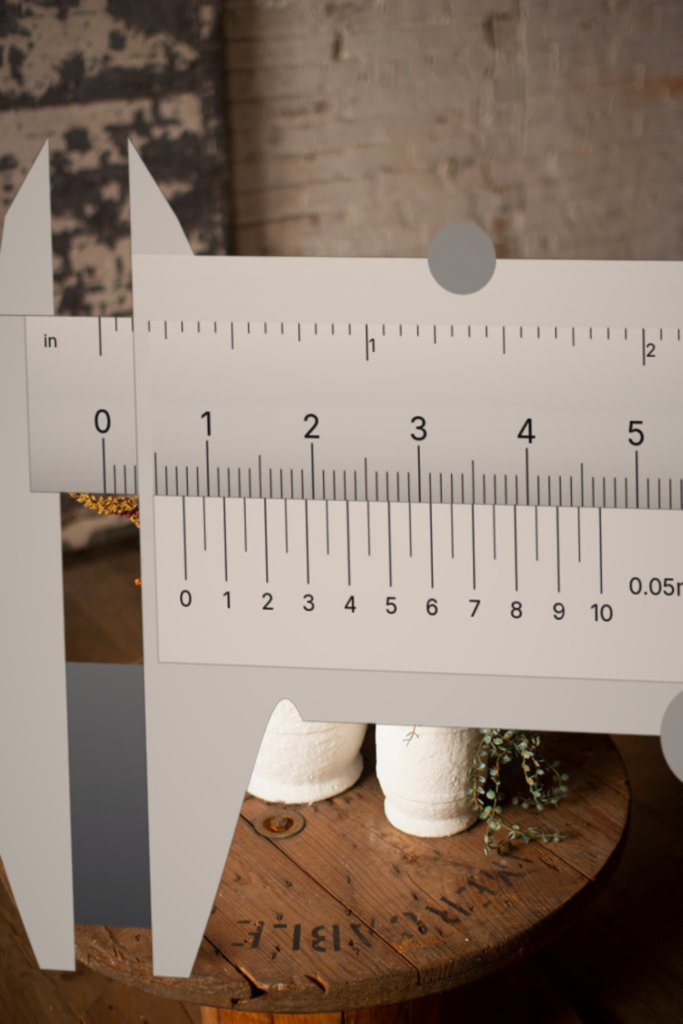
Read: value=7.6 unit=mm
